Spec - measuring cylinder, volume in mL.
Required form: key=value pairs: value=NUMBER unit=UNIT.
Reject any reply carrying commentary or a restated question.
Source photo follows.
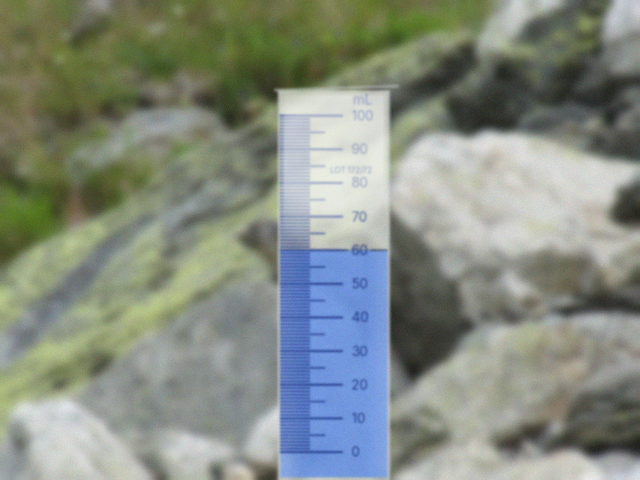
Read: value=60 unit=mL
